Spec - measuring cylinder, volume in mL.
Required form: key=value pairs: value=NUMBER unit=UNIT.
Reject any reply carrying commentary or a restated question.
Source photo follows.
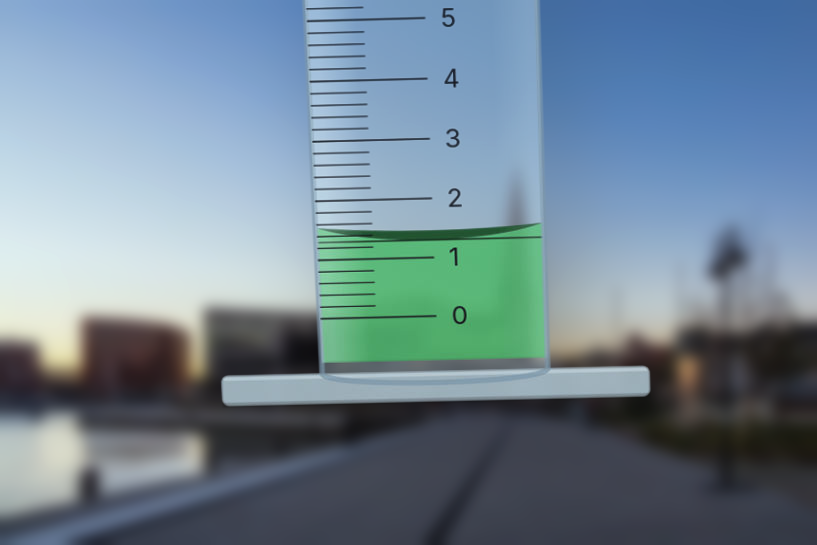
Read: value=1.3 unit=mL
